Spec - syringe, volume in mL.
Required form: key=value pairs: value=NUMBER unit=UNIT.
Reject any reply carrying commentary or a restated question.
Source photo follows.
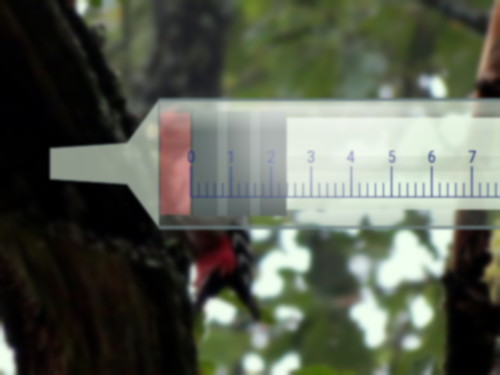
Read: value=0 unit=mL
